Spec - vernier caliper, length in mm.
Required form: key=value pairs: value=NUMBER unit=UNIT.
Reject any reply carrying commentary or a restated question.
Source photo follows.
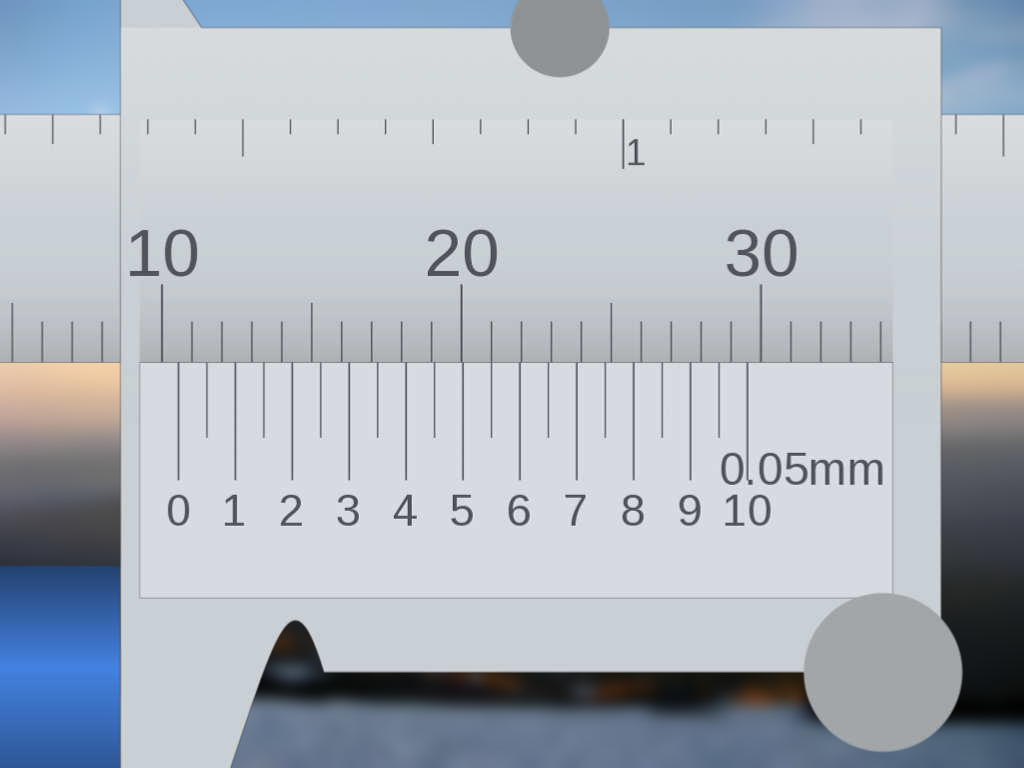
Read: value=10.55 unit=mm
